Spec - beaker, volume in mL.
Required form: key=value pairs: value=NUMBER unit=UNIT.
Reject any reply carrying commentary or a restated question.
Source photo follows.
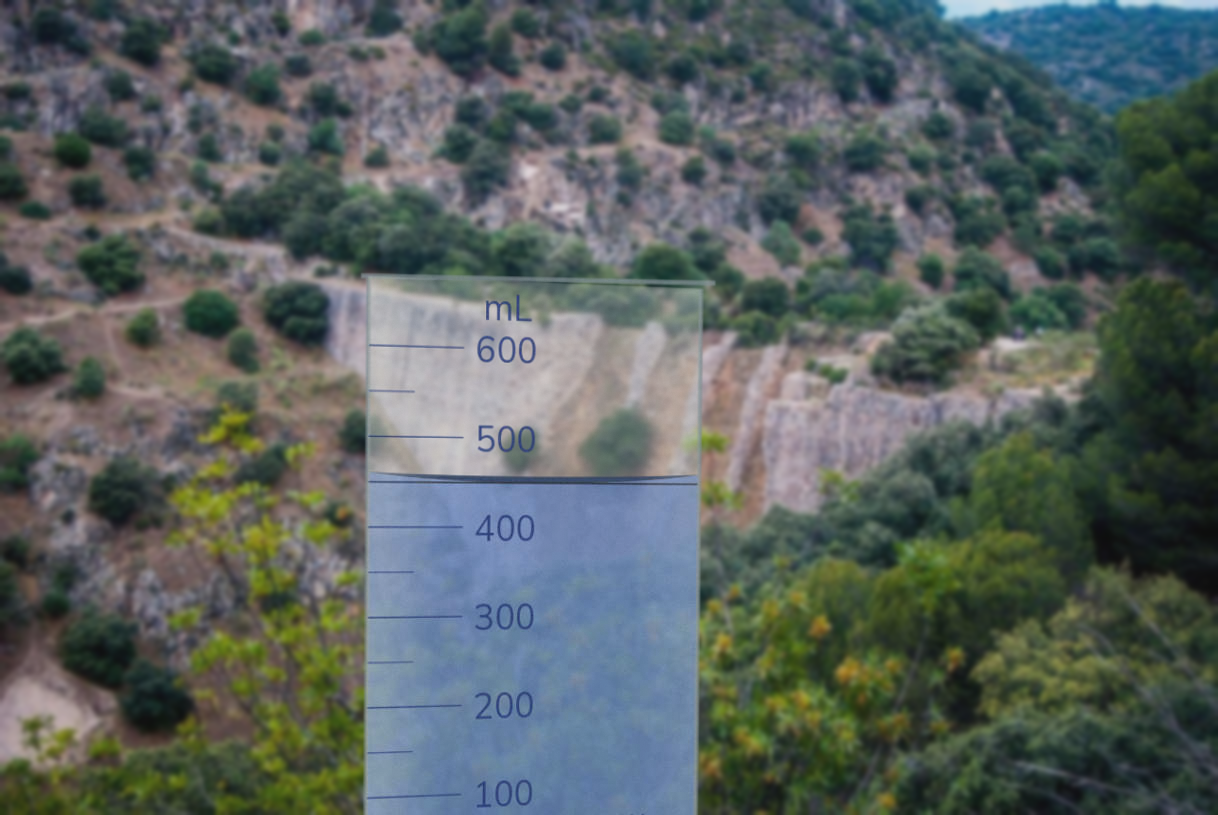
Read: value=450 unit=mL
